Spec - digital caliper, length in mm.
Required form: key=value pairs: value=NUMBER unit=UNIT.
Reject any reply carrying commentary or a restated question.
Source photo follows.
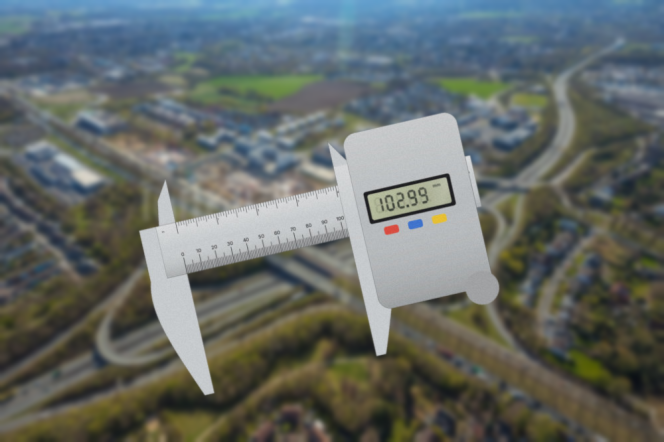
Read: value=102.99 unit=mm
